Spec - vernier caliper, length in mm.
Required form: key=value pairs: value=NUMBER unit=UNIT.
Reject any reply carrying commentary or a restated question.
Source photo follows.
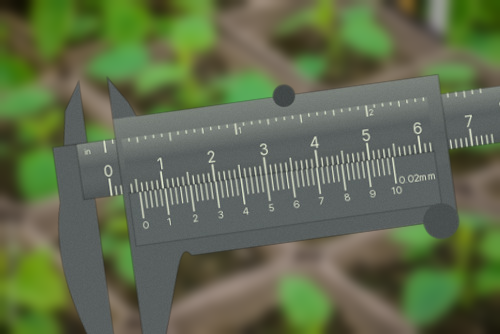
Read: value=5.5 unit=mm
